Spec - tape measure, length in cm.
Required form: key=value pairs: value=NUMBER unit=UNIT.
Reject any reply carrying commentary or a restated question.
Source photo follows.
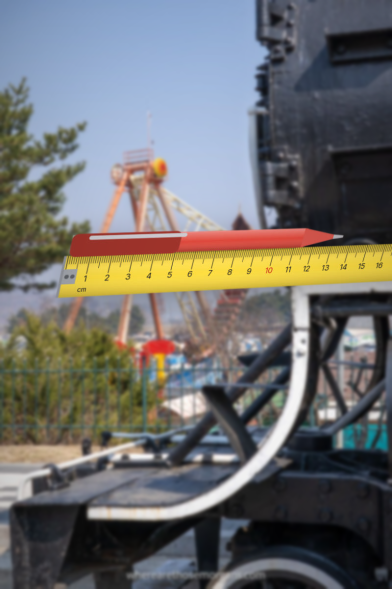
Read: value=13.5 unit=cm
